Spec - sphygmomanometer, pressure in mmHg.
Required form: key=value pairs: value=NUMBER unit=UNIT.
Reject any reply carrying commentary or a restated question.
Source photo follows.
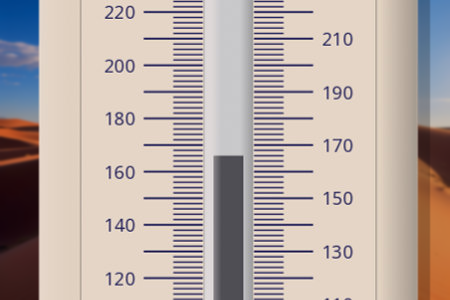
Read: value=166 unit=mmHg
